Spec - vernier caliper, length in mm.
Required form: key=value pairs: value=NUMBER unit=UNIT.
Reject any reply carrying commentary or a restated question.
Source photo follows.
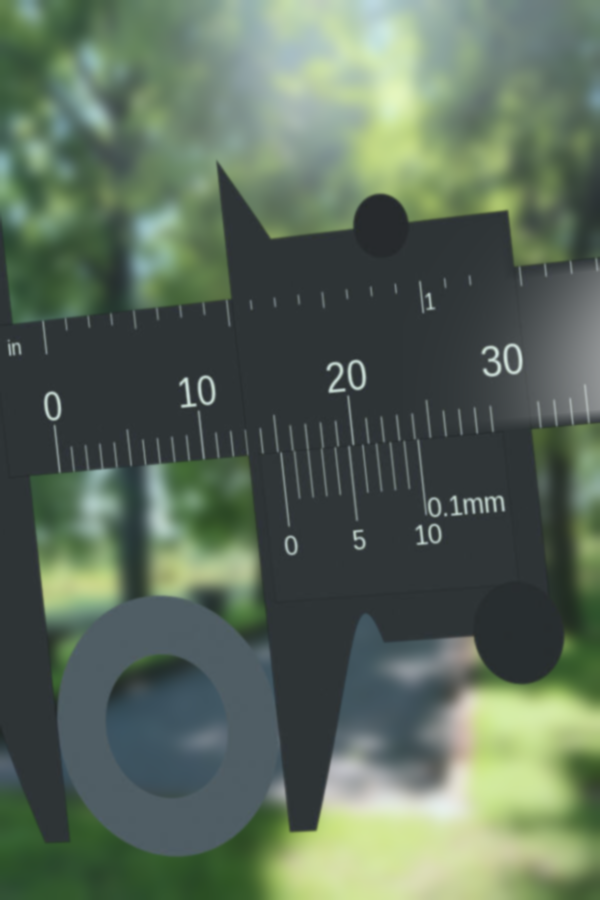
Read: value=15.2 unit=mm
